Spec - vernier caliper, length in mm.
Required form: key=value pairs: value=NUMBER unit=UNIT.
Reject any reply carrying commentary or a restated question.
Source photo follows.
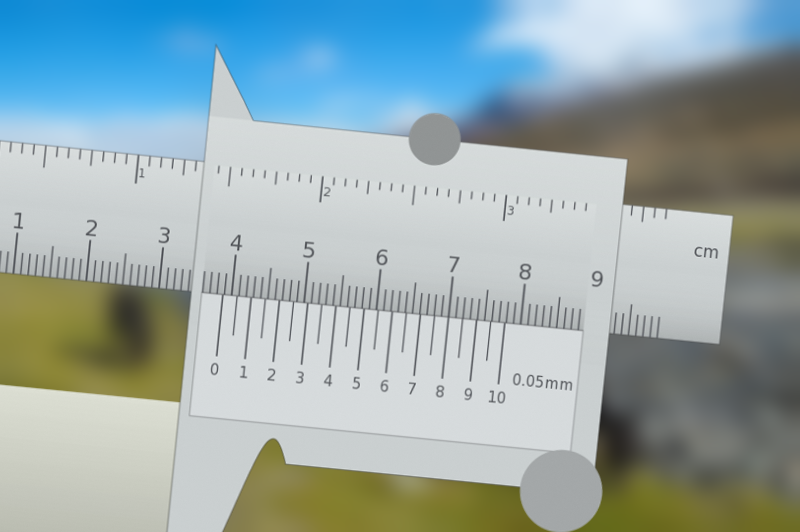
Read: value=38.8 unit=mm
